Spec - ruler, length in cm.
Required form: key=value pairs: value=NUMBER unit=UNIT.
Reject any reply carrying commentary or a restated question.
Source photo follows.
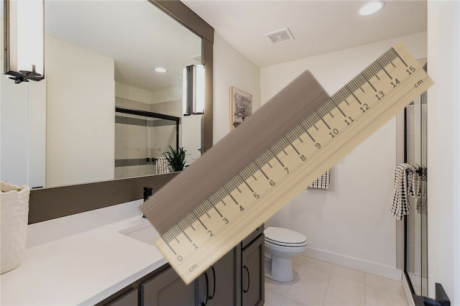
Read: value=11 unit=cm
